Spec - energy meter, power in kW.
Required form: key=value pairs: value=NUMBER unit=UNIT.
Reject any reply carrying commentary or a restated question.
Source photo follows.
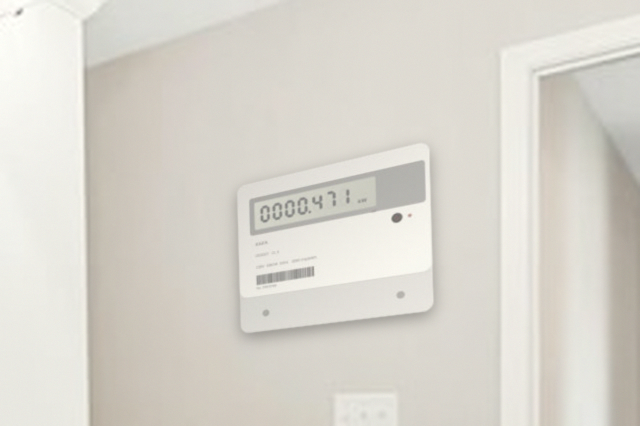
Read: value=0.471 unit=kW
